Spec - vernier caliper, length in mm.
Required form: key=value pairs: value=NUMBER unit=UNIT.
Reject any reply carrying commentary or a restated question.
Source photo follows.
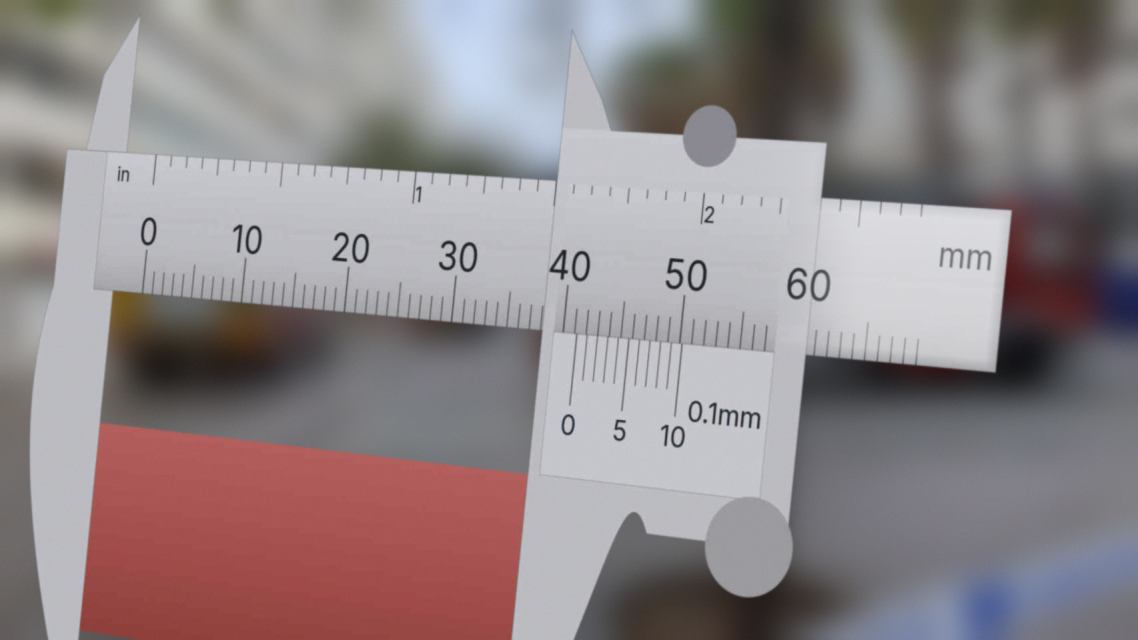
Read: value=41.2 unit=mm
